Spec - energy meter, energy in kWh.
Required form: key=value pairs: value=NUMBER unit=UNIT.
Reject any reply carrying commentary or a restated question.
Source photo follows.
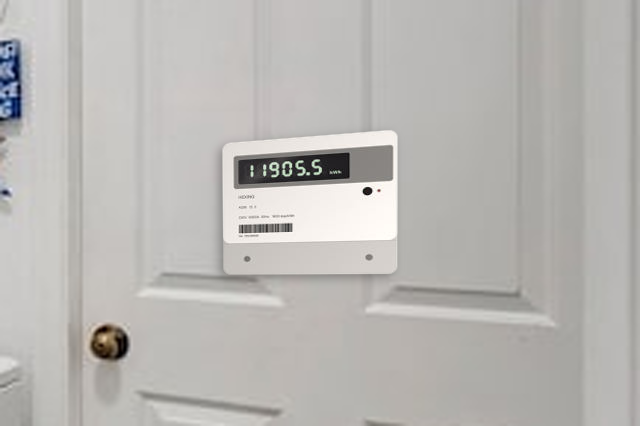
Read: value=11905.5 unit=kWh
